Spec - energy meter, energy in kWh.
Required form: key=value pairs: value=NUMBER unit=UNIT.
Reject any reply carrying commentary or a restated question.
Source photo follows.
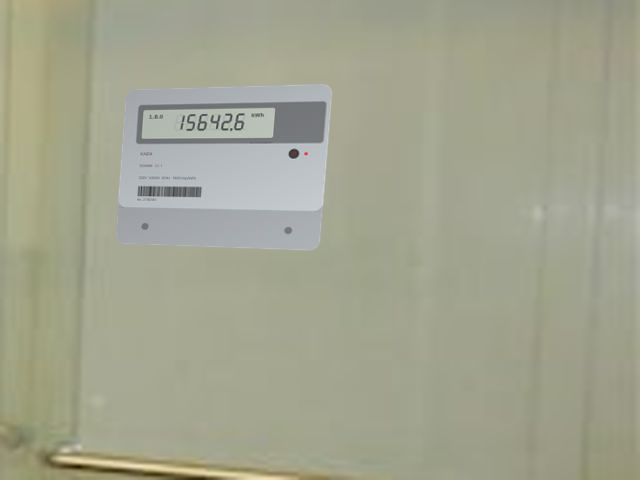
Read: value=15642.6 unit=kWh
